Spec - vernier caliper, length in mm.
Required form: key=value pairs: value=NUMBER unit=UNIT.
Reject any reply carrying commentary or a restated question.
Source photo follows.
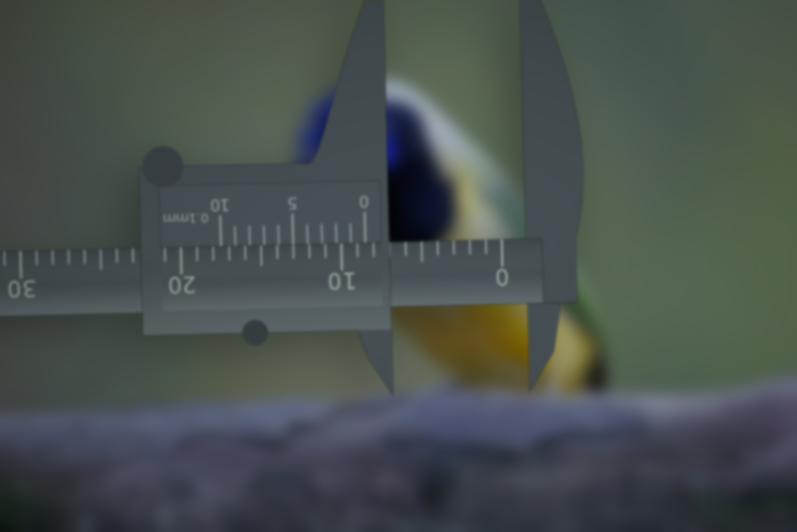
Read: value=8.5 unit=mm
